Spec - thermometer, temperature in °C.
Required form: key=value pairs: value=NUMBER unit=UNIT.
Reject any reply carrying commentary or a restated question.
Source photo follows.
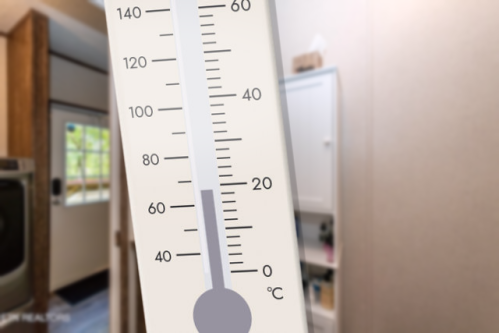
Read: value=19 unit=°C
